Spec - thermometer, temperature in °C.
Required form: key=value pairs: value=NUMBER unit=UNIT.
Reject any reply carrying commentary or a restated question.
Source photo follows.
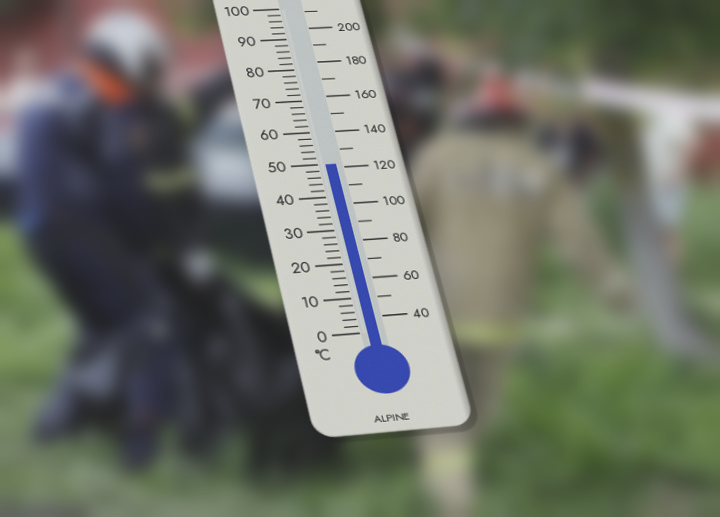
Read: value=50 unit=°C
